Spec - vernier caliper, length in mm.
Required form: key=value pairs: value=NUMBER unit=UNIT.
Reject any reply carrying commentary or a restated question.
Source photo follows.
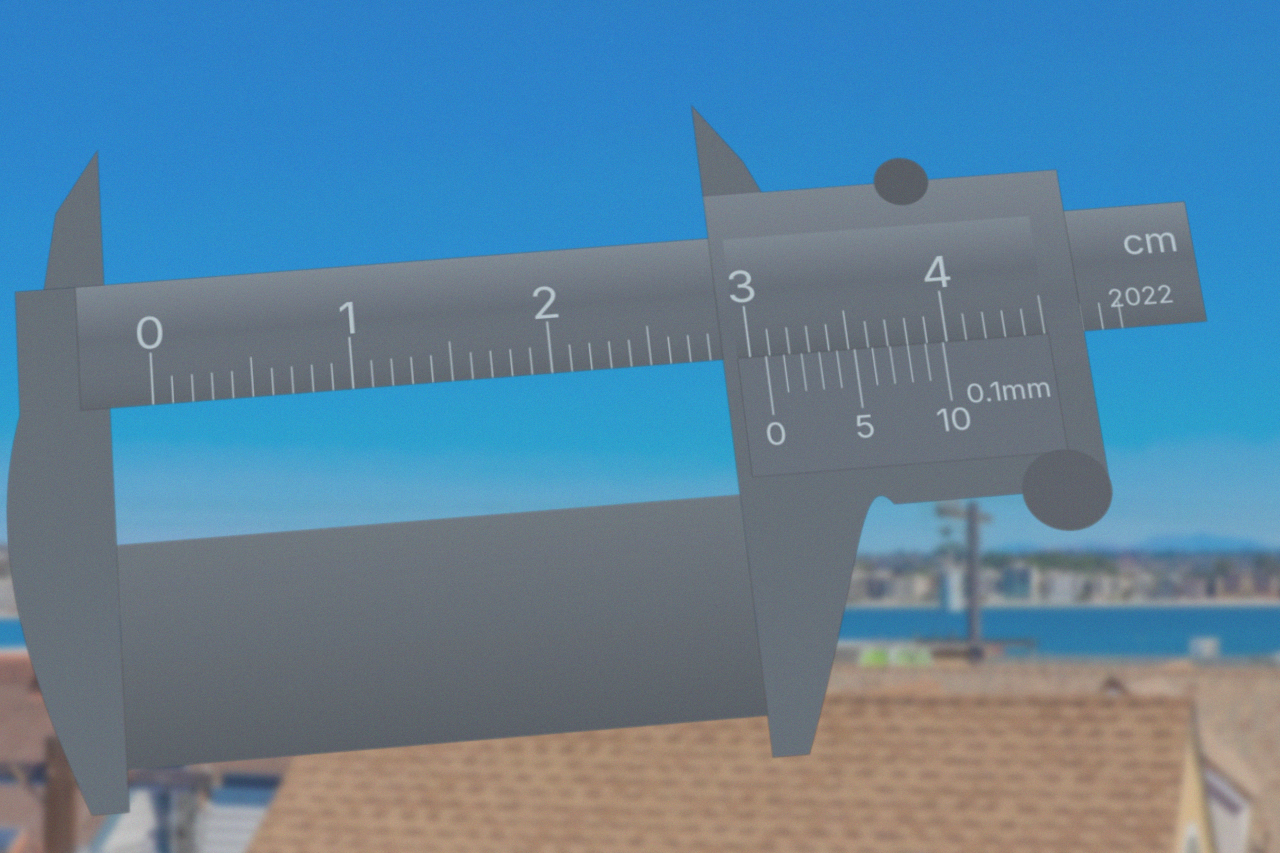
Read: value=30.8 unit=mm
